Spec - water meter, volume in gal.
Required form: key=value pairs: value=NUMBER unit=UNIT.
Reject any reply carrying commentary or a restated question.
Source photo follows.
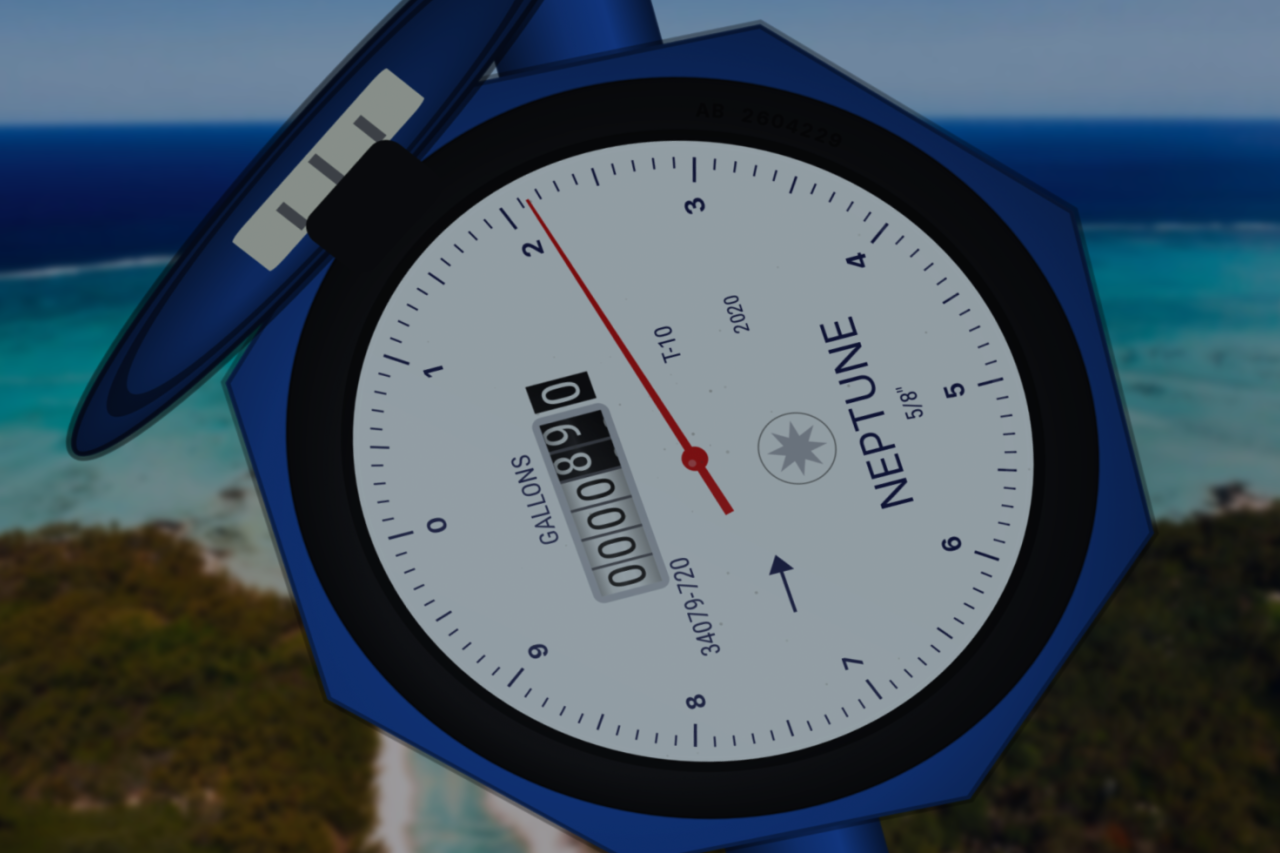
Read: value=892.1 unit=gal
